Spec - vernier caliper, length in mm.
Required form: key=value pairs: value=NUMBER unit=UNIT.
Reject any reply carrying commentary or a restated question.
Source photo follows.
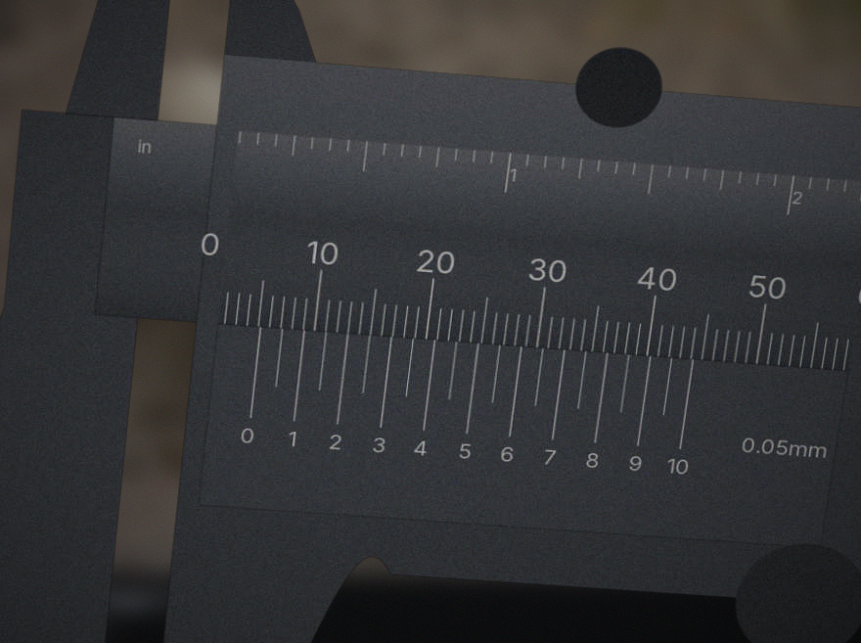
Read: value=5.2 unit=mm
